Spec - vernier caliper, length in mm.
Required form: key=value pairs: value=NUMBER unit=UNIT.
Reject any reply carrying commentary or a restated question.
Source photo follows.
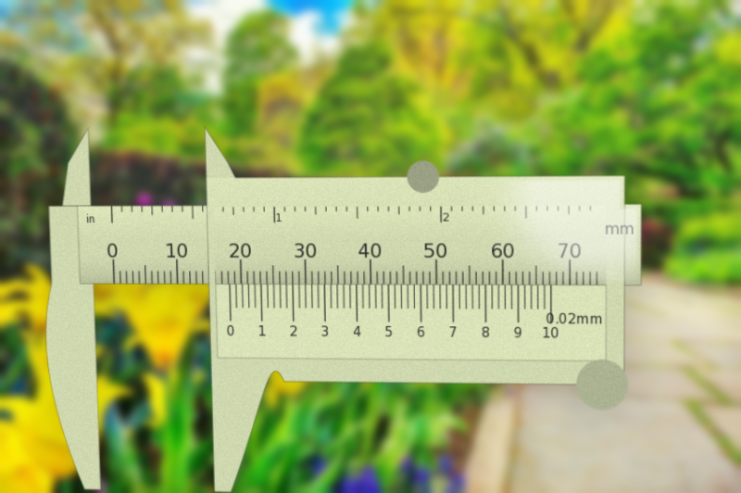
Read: value=18.2 unit=mm
